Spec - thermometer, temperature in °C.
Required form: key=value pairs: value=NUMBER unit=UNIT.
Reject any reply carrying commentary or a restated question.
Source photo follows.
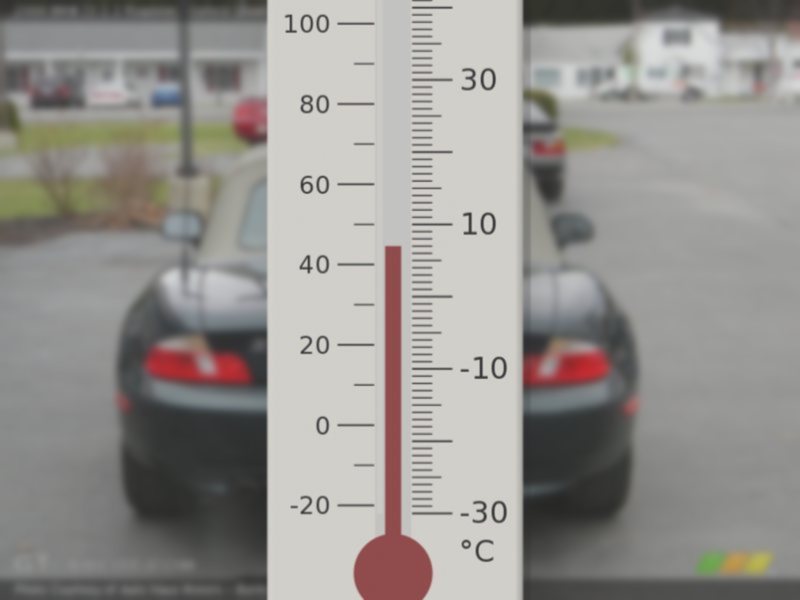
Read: value=7 unit=°C
